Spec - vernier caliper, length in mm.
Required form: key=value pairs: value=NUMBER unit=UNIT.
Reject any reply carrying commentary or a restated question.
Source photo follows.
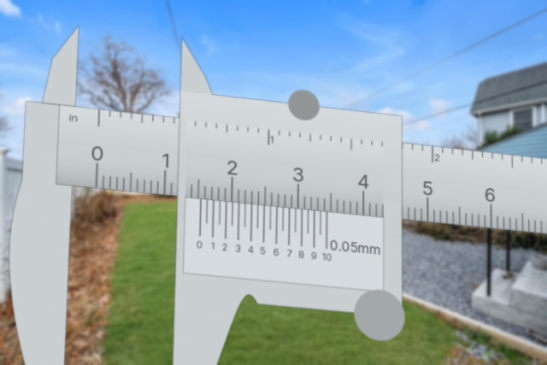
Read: value=15.4 unit=mm
